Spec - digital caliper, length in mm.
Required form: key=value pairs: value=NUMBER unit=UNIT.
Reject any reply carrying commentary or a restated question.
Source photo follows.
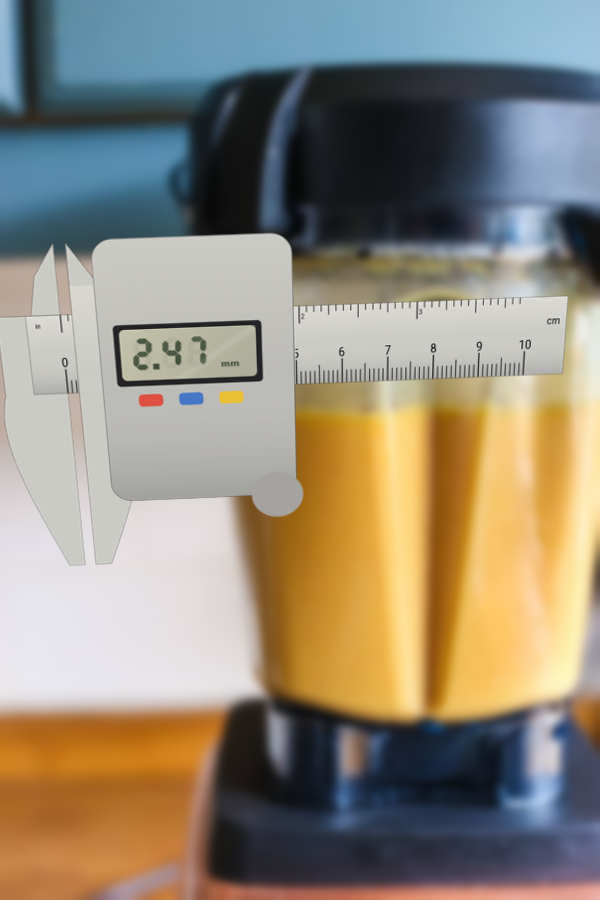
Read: value=2.47 unit=mm
